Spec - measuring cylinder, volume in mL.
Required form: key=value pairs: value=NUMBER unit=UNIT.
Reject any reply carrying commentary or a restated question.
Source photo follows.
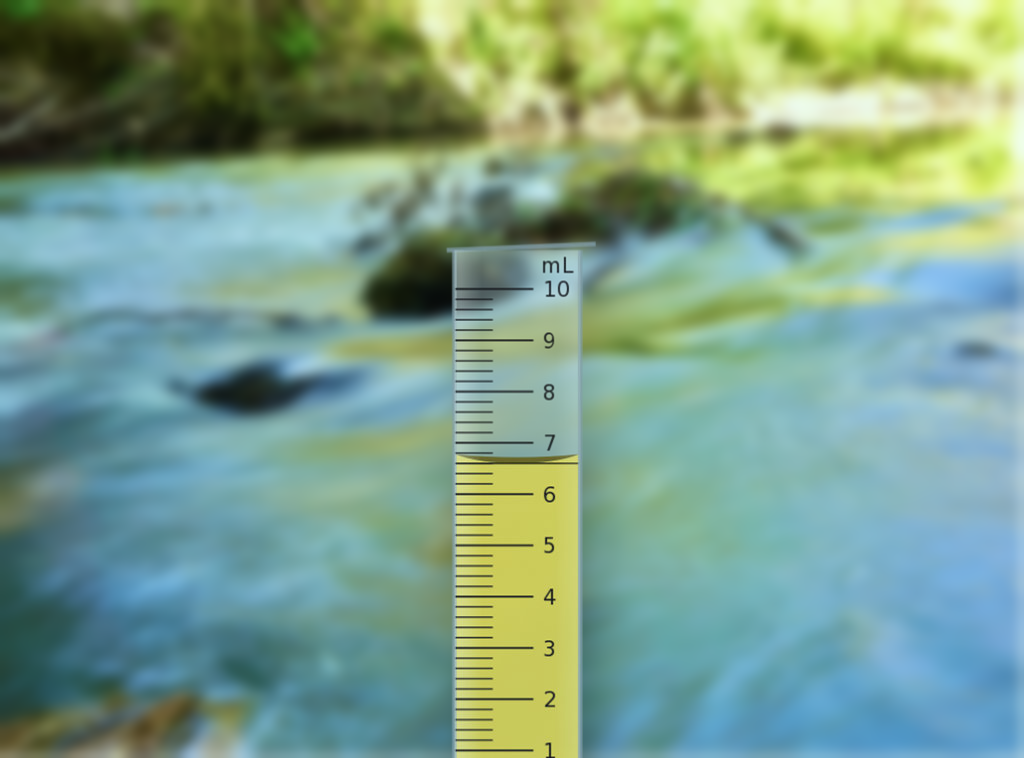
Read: value=6.6 unit=mL
